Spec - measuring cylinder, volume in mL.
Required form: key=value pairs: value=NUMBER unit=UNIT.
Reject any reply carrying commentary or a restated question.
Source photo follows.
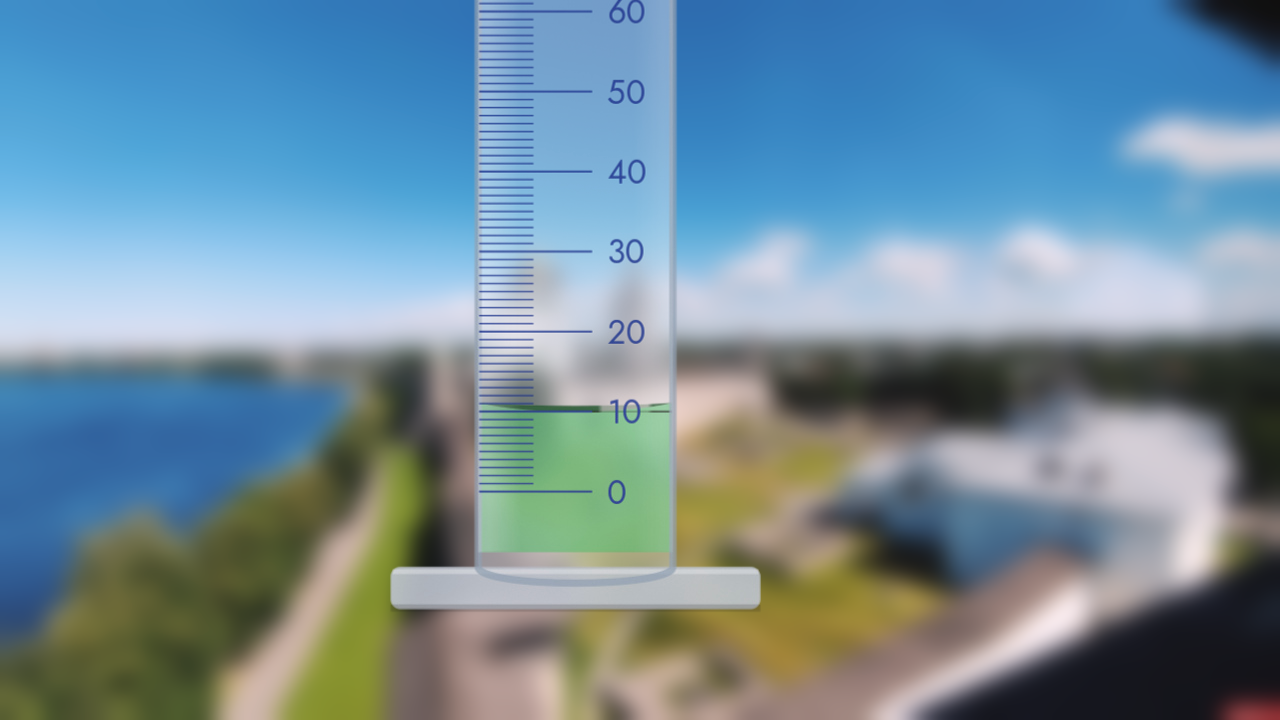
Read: value=10 unit=mL
